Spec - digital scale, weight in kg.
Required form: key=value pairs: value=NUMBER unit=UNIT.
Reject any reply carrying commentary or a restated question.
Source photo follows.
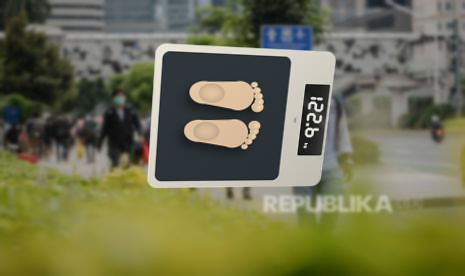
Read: value=122.6 unit=kg
